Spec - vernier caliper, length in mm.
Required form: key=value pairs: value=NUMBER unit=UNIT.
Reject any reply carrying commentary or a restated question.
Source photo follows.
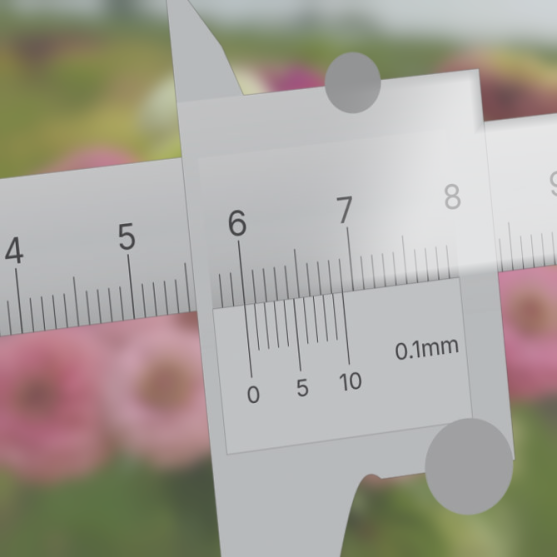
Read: value=60.0 unit=mm
